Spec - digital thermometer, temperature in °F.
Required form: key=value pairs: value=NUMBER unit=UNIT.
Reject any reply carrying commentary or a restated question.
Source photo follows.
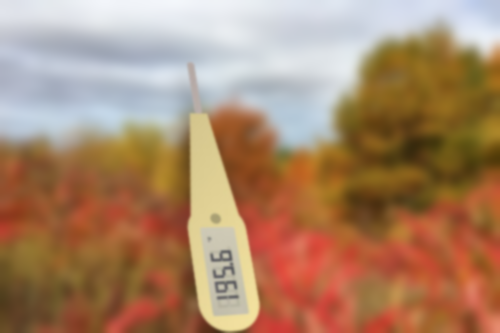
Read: value=195.6 unit=°F
